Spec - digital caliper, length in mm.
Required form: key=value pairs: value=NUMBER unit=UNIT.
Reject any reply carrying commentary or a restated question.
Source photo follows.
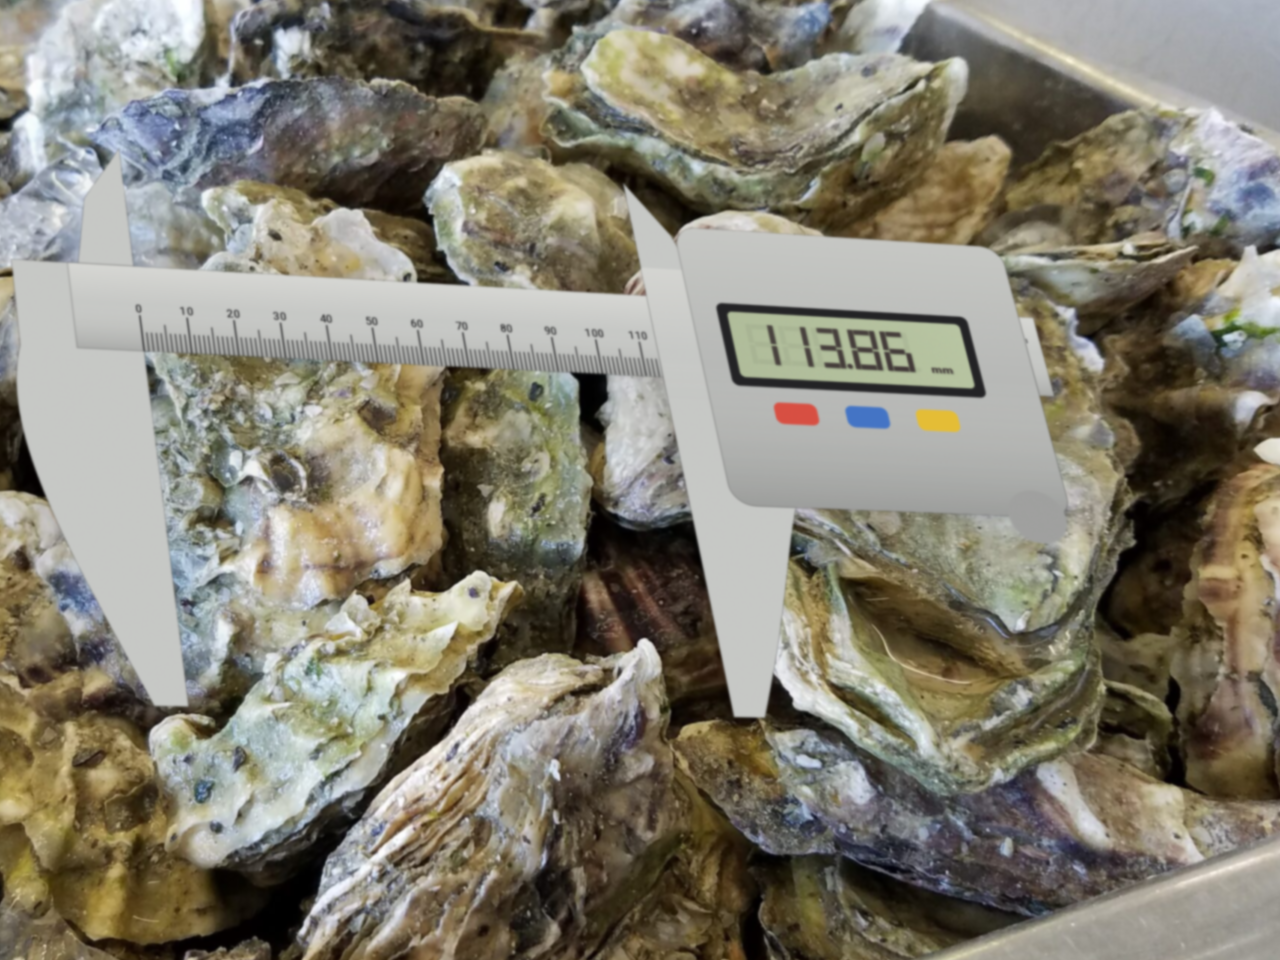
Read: value=113.86 unit=mm
